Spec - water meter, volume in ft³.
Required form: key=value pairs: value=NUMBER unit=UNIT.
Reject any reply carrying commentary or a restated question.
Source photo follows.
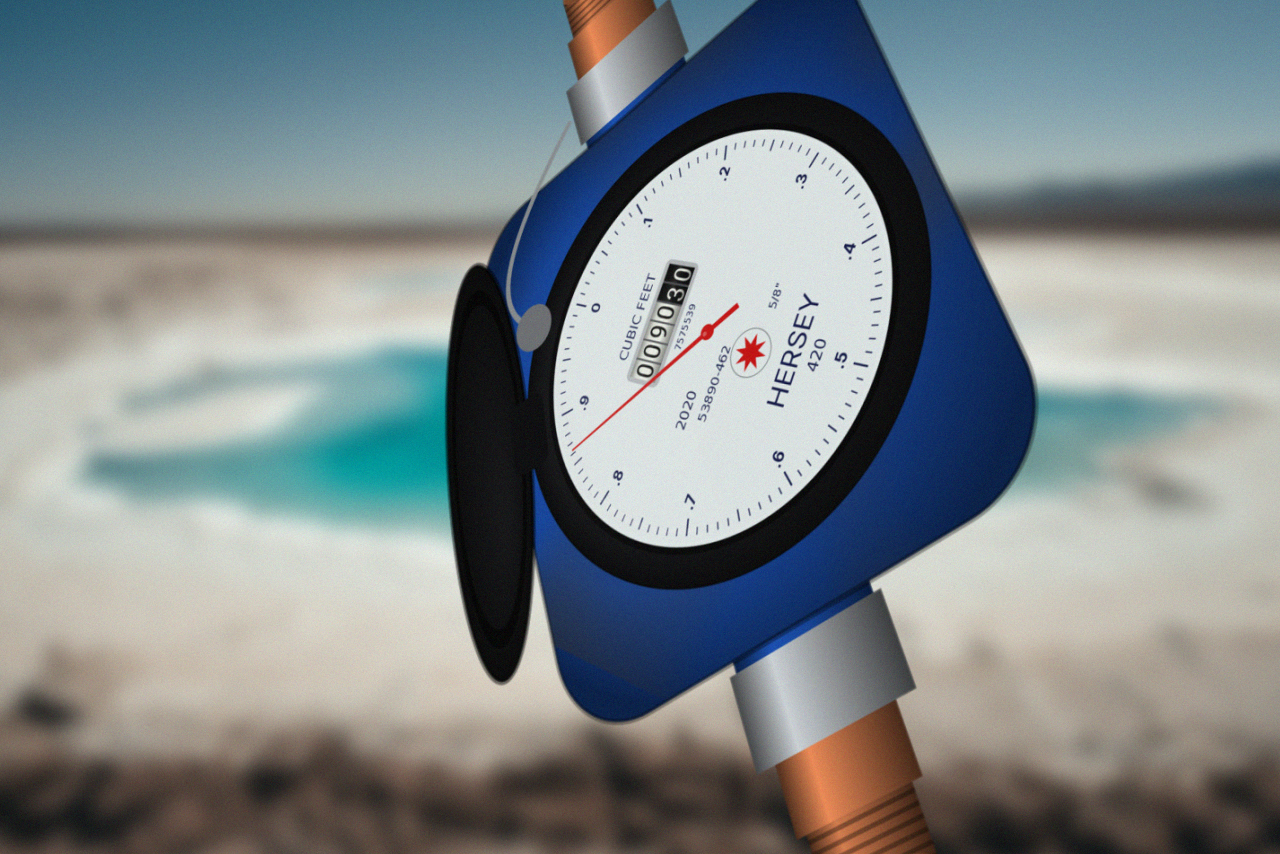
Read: value=9029.86 unit=ft³
